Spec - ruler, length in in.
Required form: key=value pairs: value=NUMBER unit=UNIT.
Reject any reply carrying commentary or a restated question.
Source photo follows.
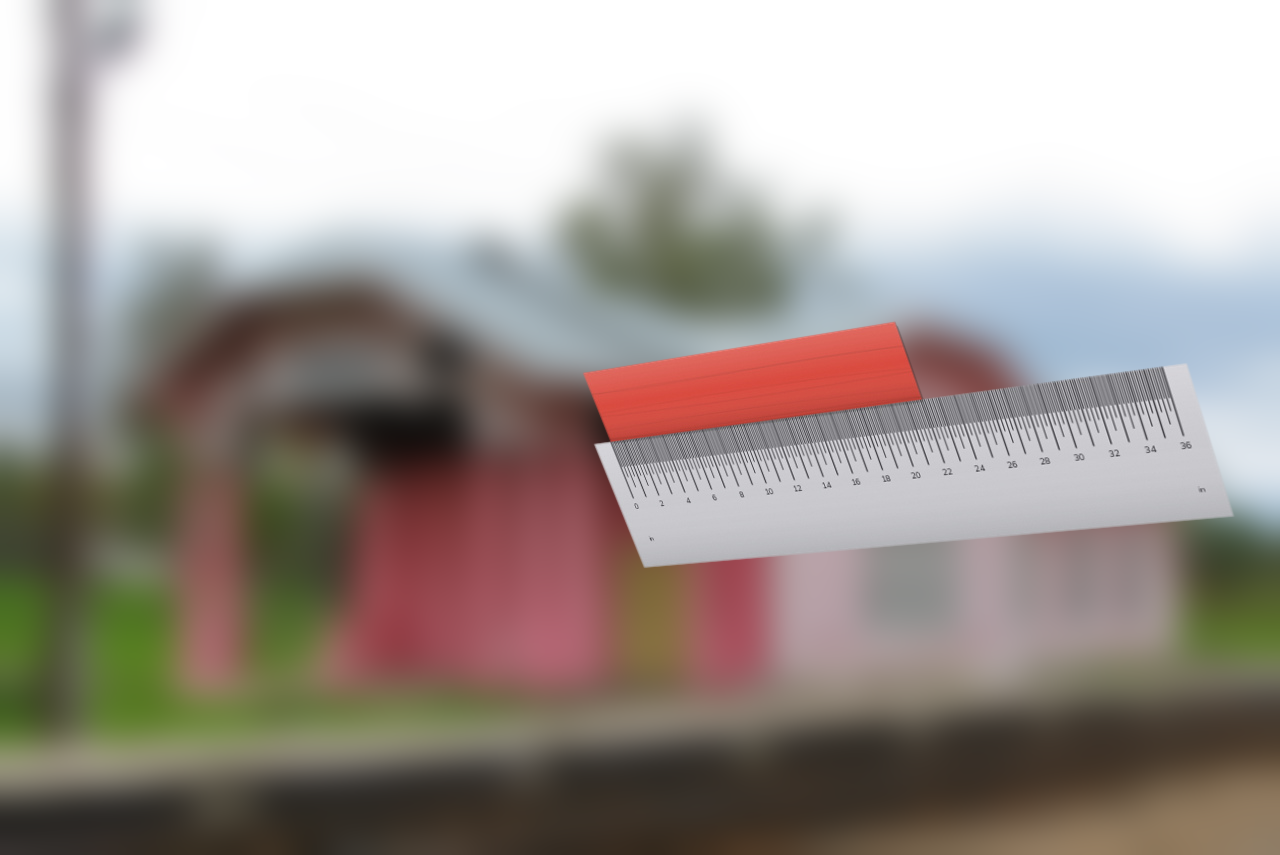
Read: value=22 unit=in
